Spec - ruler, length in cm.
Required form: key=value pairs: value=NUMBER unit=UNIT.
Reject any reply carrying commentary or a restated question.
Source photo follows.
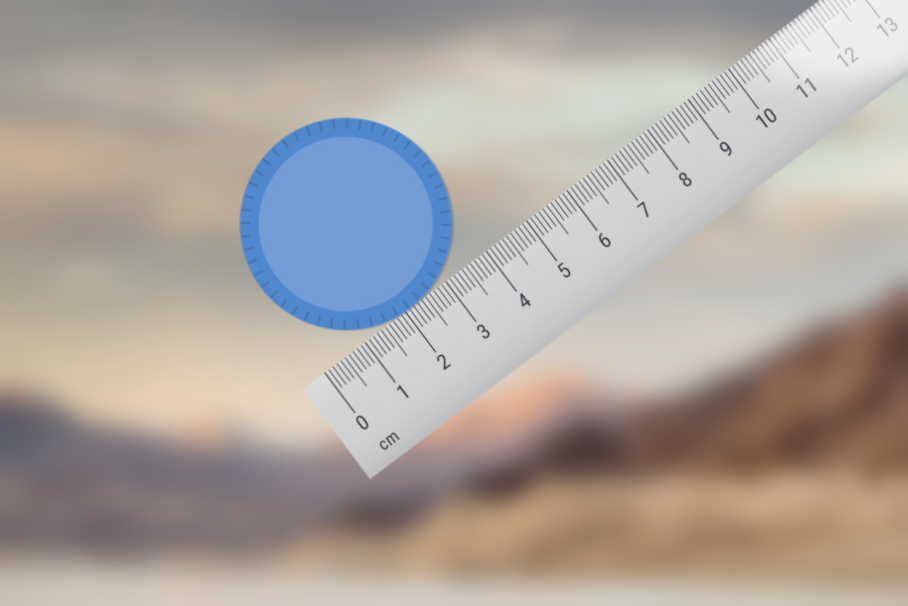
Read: value=4.2 unit=cm
